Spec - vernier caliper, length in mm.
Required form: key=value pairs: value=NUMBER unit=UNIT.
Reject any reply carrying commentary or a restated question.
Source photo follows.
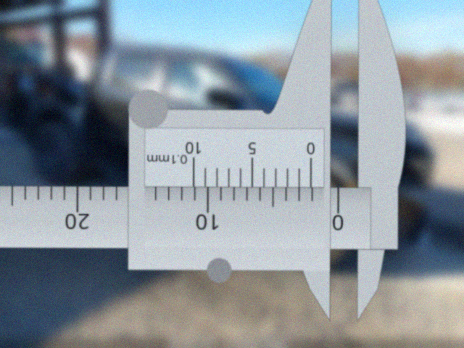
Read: value=2.1 unit=mm
